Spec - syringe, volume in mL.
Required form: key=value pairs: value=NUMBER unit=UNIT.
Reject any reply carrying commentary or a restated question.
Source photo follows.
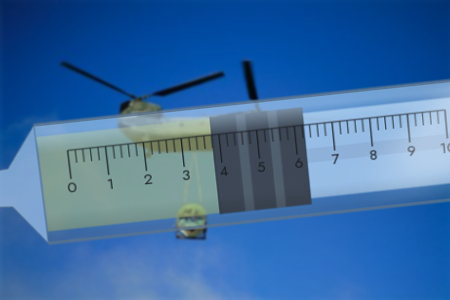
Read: value=3.8 unit=mL
